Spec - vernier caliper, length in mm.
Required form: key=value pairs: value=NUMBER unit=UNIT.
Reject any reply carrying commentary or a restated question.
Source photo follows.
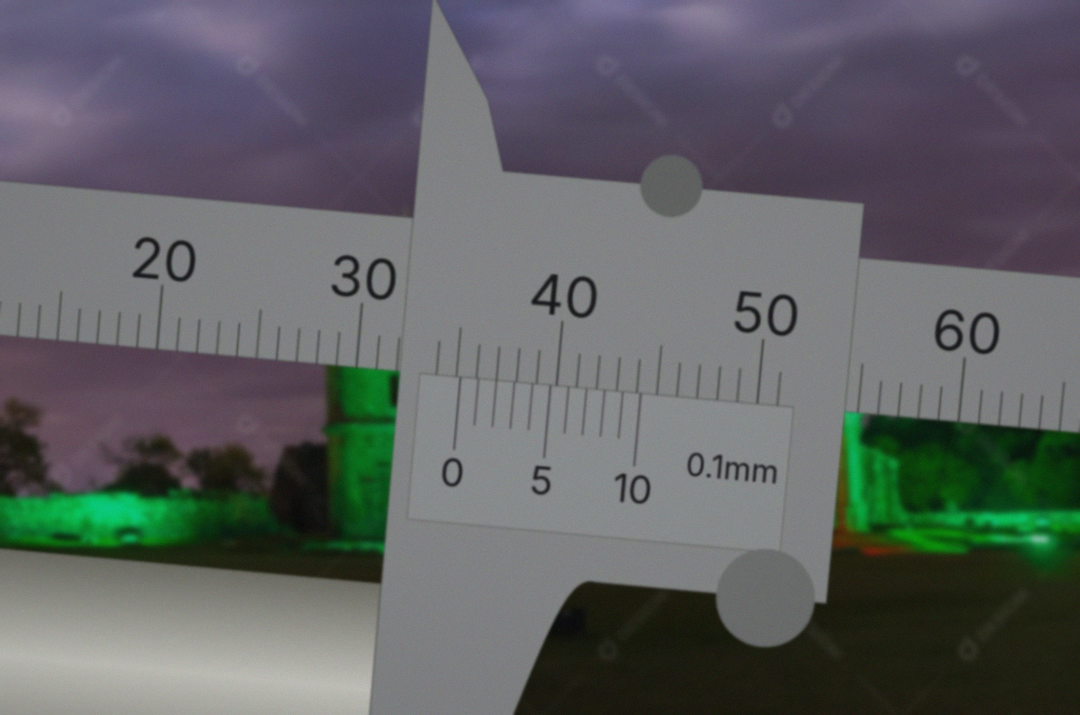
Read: value=35.2 unit=mm
